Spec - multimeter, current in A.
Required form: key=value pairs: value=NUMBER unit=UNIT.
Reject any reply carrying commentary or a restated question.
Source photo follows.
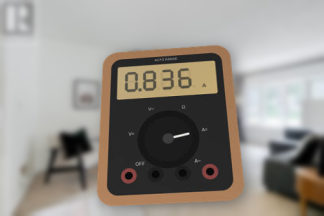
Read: value=0.836 unit=A
